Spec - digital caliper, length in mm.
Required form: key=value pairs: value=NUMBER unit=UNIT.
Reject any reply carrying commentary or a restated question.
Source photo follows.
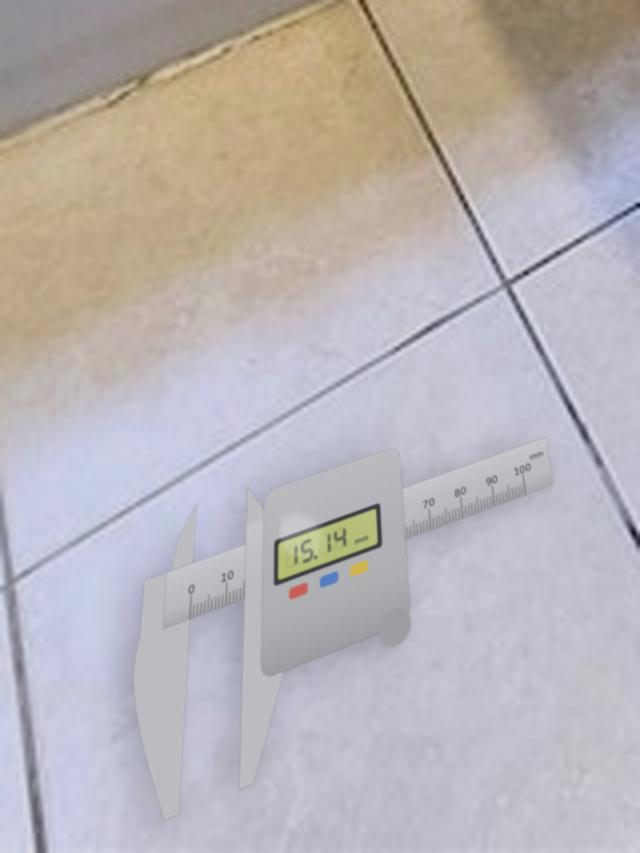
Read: value=15.14 unit=mm
